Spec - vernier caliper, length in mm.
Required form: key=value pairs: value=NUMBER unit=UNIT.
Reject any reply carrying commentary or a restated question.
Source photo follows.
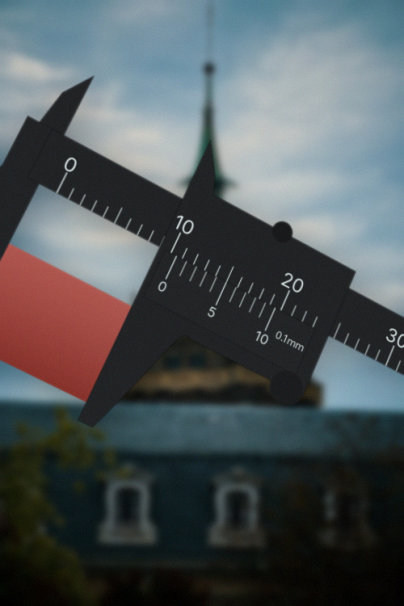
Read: value=10.5 unit=mm
